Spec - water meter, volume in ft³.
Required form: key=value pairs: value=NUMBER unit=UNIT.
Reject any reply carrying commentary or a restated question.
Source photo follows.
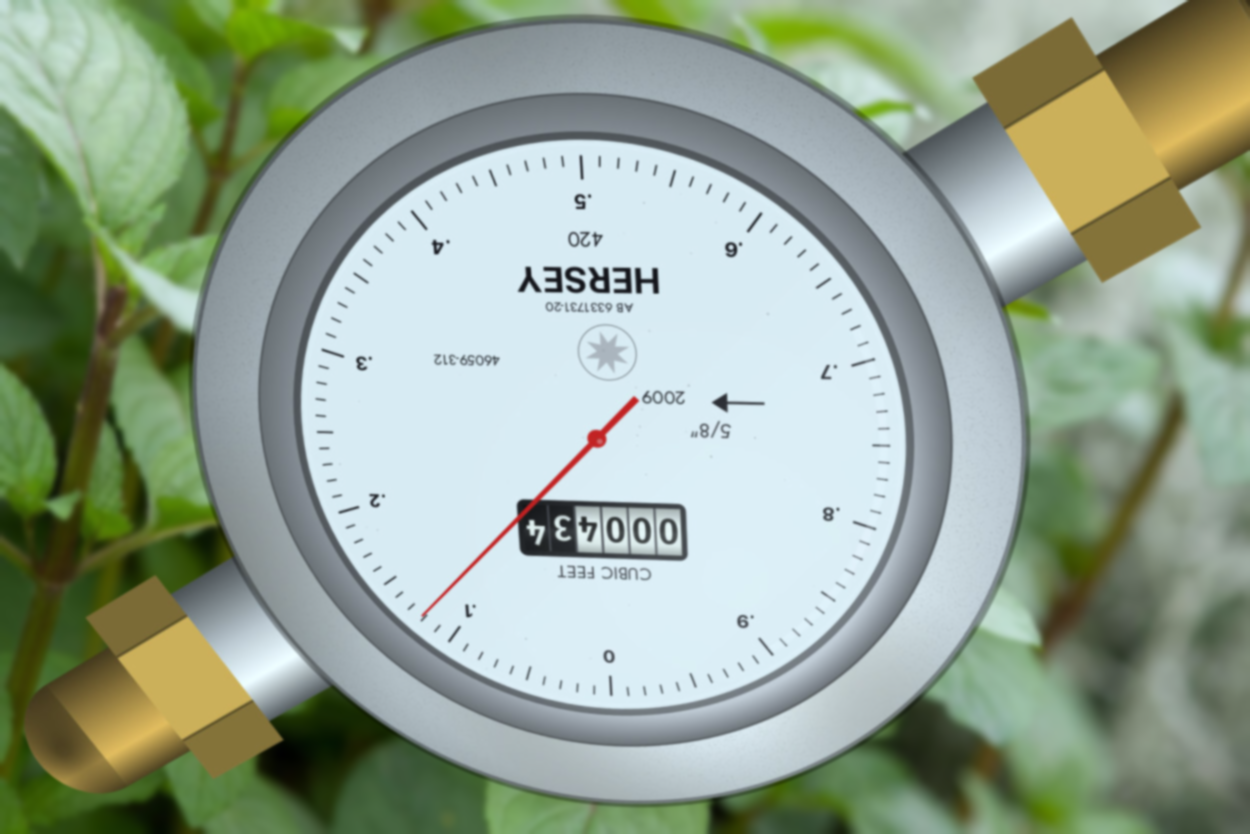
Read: value=434.12 unit=ft³
